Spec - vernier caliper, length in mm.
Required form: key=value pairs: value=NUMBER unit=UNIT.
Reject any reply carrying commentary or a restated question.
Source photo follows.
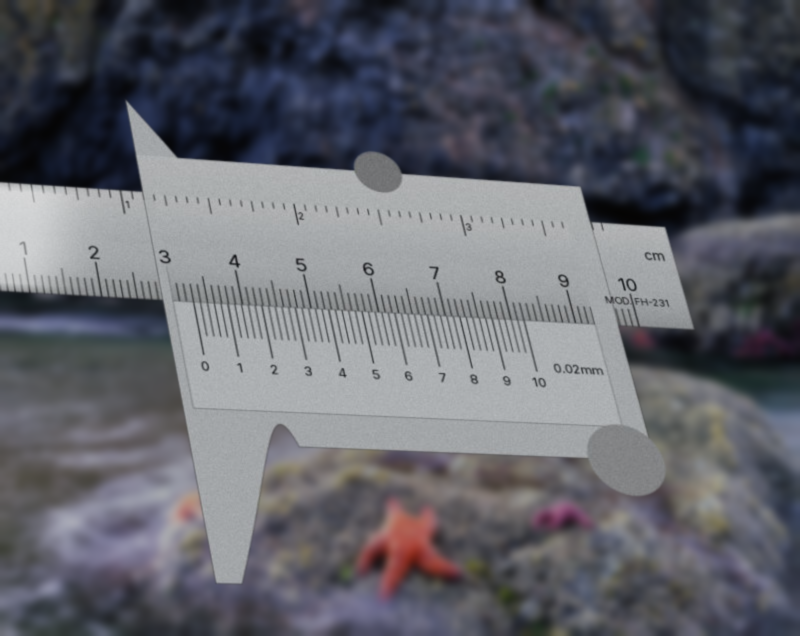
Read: value=33.0 unit=mm
